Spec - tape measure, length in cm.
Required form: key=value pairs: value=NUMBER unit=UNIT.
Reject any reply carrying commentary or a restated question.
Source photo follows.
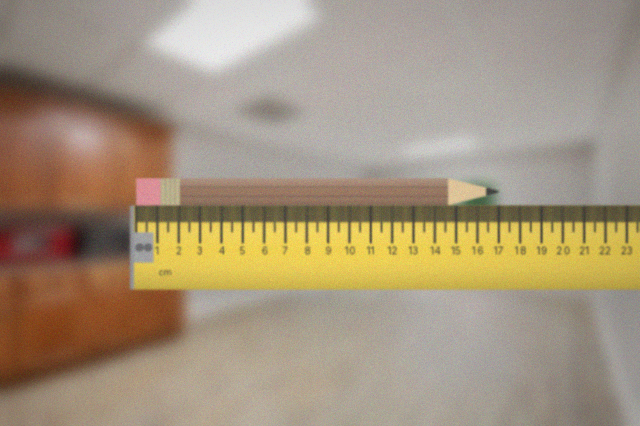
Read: value=17 unit=cm
